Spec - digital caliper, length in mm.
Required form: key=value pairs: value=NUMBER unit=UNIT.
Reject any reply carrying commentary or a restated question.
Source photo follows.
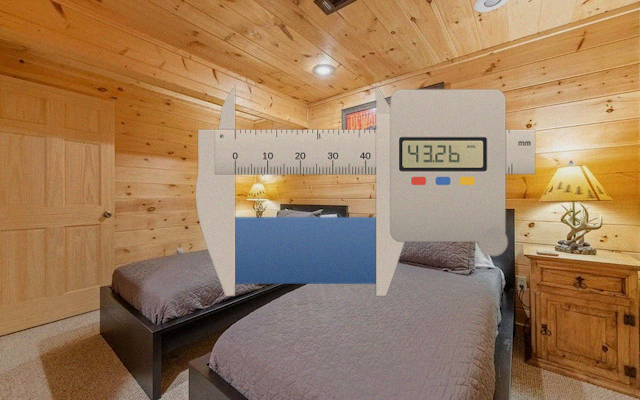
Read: value=43.26 unit=mm
